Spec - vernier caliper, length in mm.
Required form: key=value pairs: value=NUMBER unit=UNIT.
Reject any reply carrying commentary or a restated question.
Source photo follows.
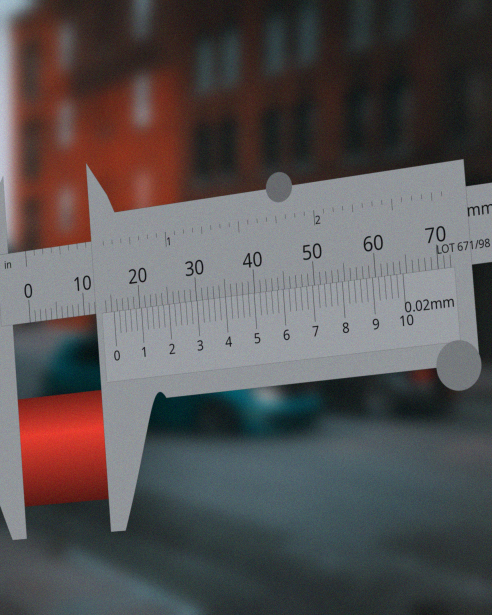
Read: value=15.4 unit=mm
